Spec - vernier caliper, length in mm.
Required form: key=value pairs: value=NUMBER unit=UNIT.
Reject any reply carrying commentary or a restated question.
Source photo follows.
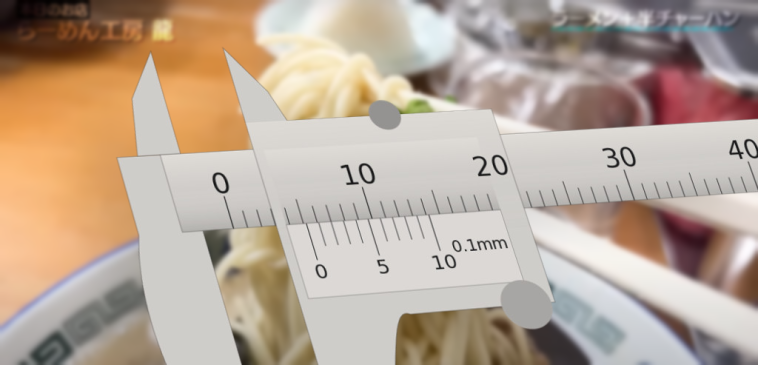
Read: value=5.2 unit=mm
